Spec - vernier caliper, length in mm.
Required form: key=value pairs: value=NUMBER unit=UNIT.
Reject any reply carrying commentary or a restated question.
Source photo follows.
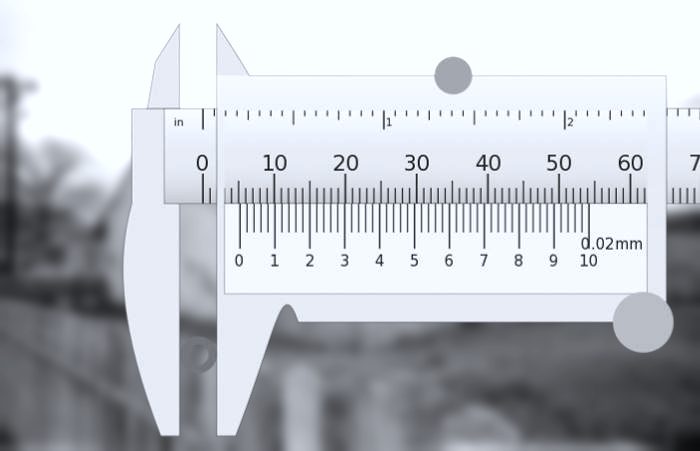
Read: value=5.2 unit=mm
